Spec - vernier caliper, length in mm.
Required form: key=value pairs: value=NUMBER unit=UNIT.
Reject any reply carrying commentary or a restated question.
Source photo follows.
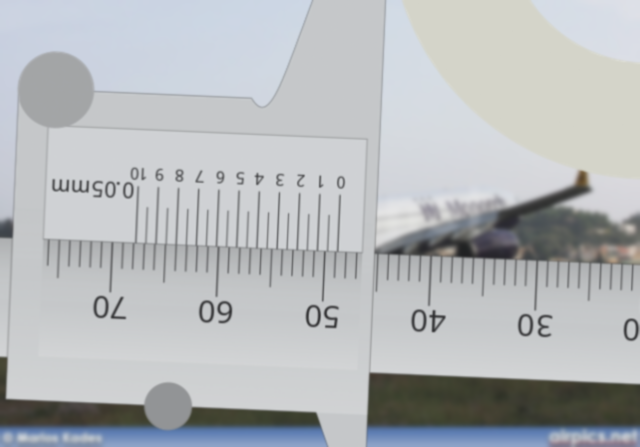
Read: value=48.8 unit=mm
